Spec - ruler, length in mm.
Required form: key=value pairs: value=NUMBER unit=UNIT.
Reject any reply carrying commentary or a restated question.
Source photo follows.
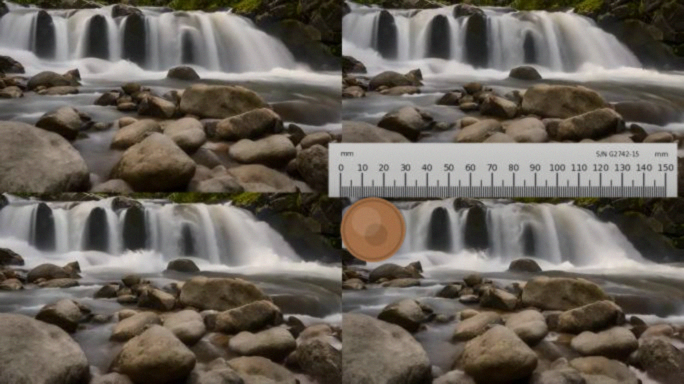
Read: value=30 unit=mm
